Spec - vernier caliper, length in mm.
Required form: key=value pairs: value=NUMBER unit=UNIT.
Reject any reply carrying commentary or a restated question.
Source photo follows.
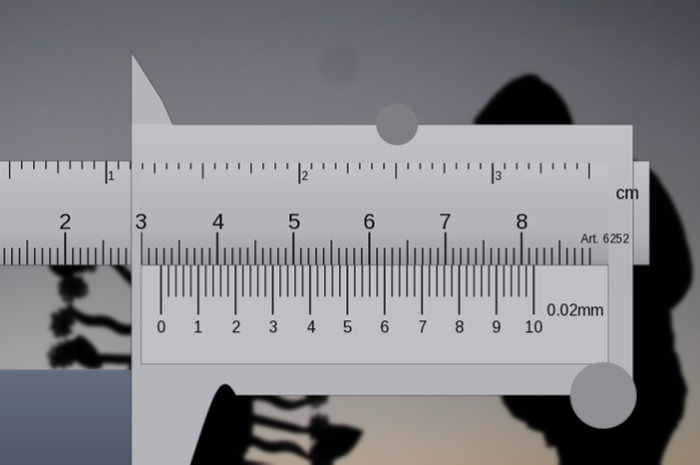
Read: value=32.6 unit=mm
